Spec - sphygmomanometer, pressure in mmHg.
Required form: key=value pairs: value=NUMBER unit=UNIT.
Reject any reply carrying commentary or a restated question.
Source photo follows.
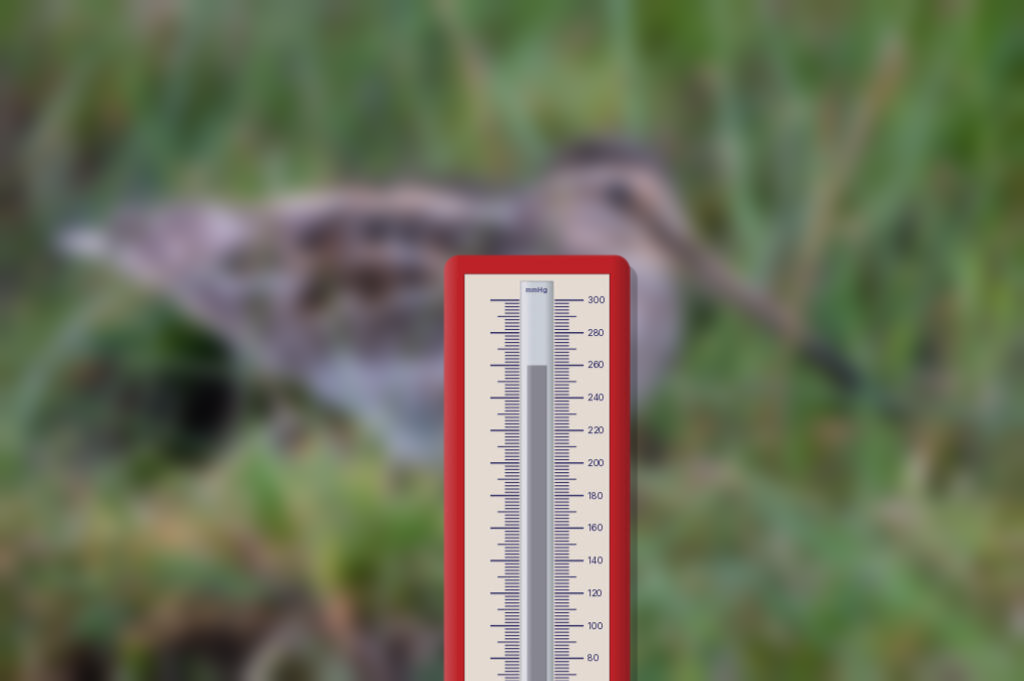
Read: value=260 unit=mmHg
